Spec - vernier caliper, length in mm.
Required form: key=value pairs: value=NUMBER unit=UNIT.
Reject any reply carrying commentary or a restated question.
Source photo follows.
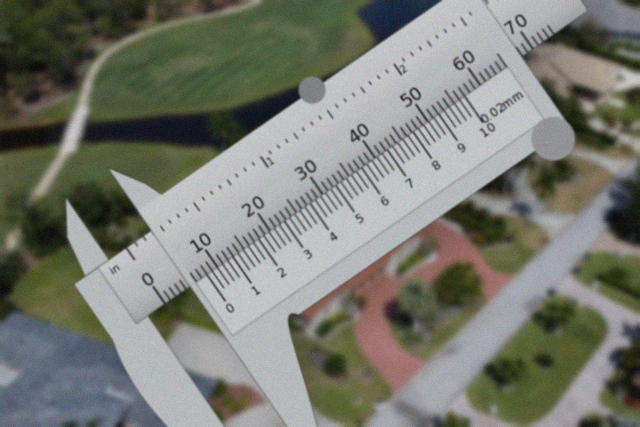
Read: value=8.0 unit=mm
